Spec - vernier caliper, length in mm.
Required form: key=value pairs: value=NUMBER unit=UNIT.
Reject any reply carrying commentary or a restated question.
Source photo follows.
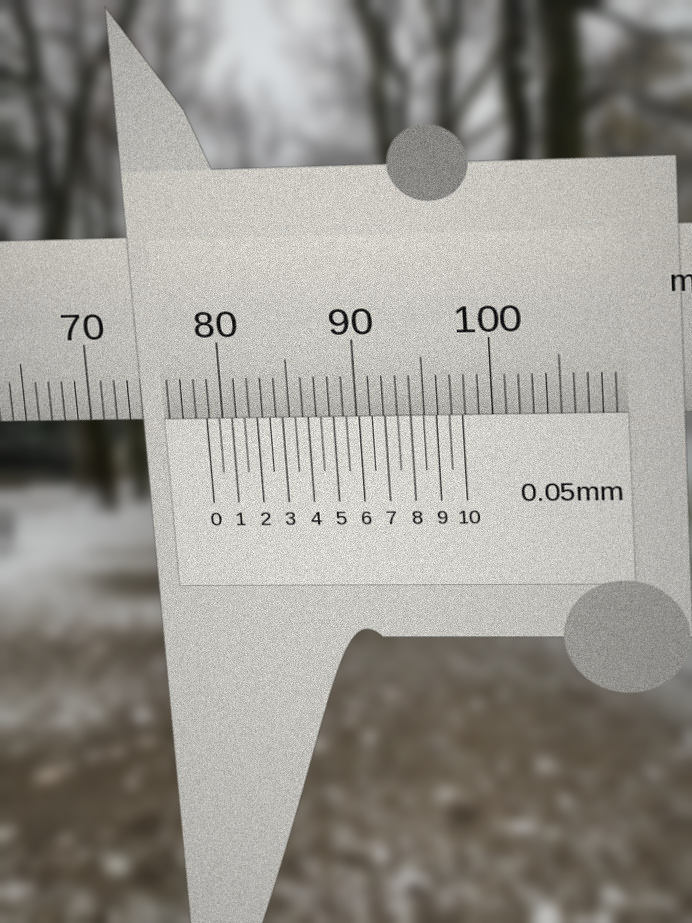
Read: value=78.8 unit=mm
